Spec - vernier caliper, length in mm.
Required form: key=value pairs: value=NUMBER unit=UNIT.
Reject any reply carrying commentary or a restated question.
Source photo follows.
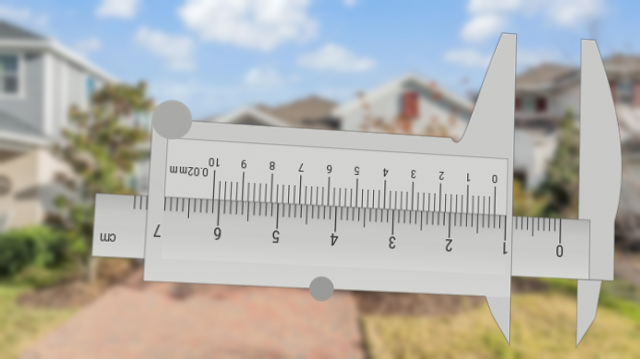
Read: value=12.0 unit=mm
